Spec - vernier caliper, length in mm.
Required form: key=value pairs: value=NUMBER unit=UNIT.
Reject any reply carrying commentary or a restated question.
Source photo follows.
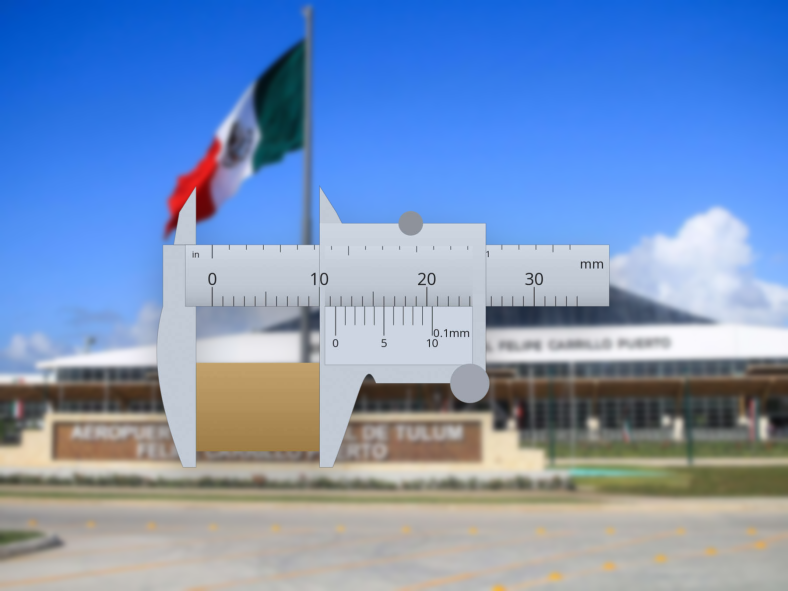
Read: value=11.5 unit=mm
